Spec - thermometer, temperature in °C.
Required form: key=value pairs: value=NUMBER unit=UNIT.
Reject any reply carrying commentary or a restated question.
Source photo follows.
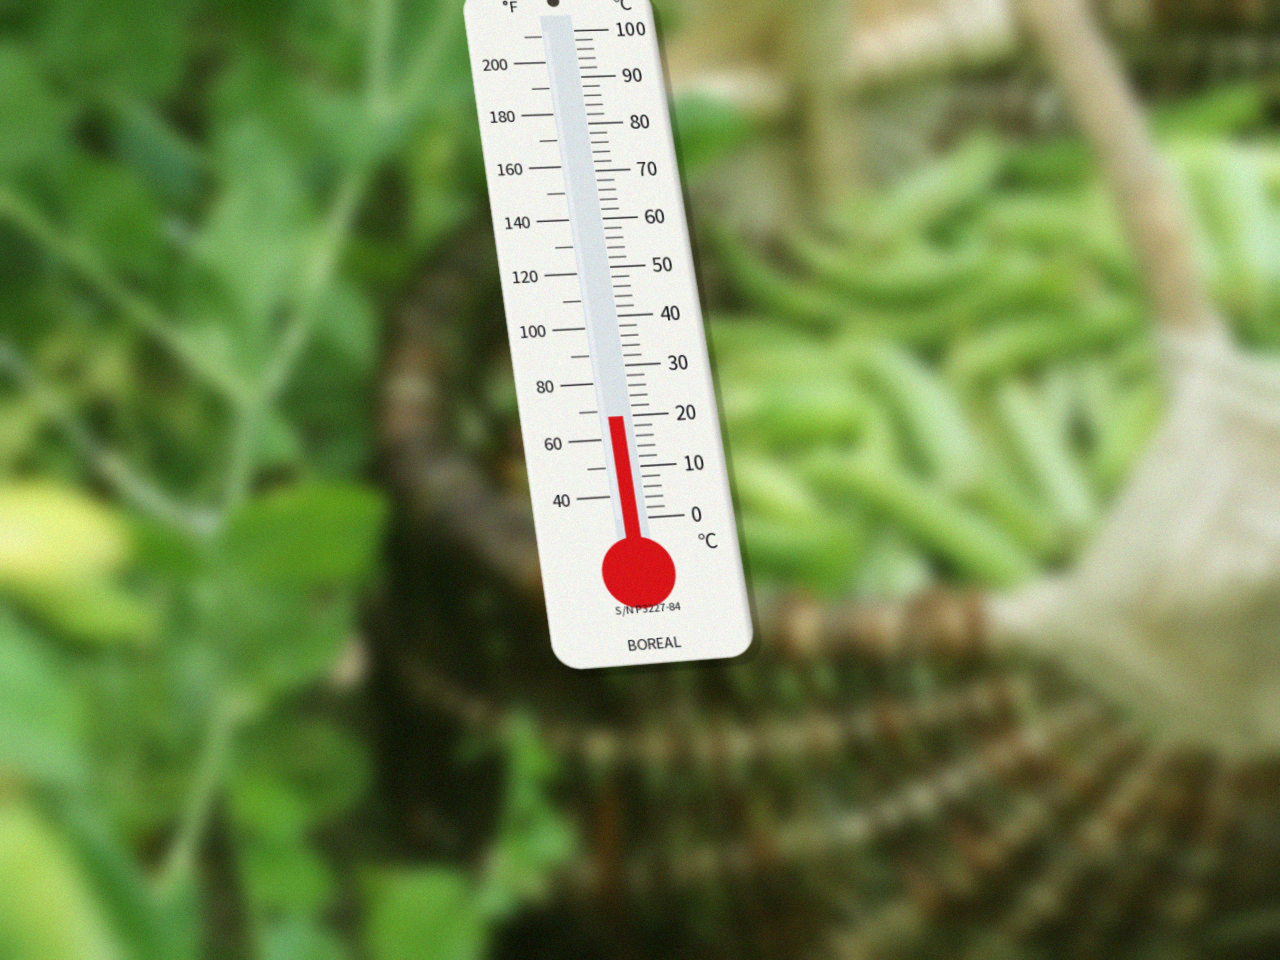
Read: value=20 unit=°C
